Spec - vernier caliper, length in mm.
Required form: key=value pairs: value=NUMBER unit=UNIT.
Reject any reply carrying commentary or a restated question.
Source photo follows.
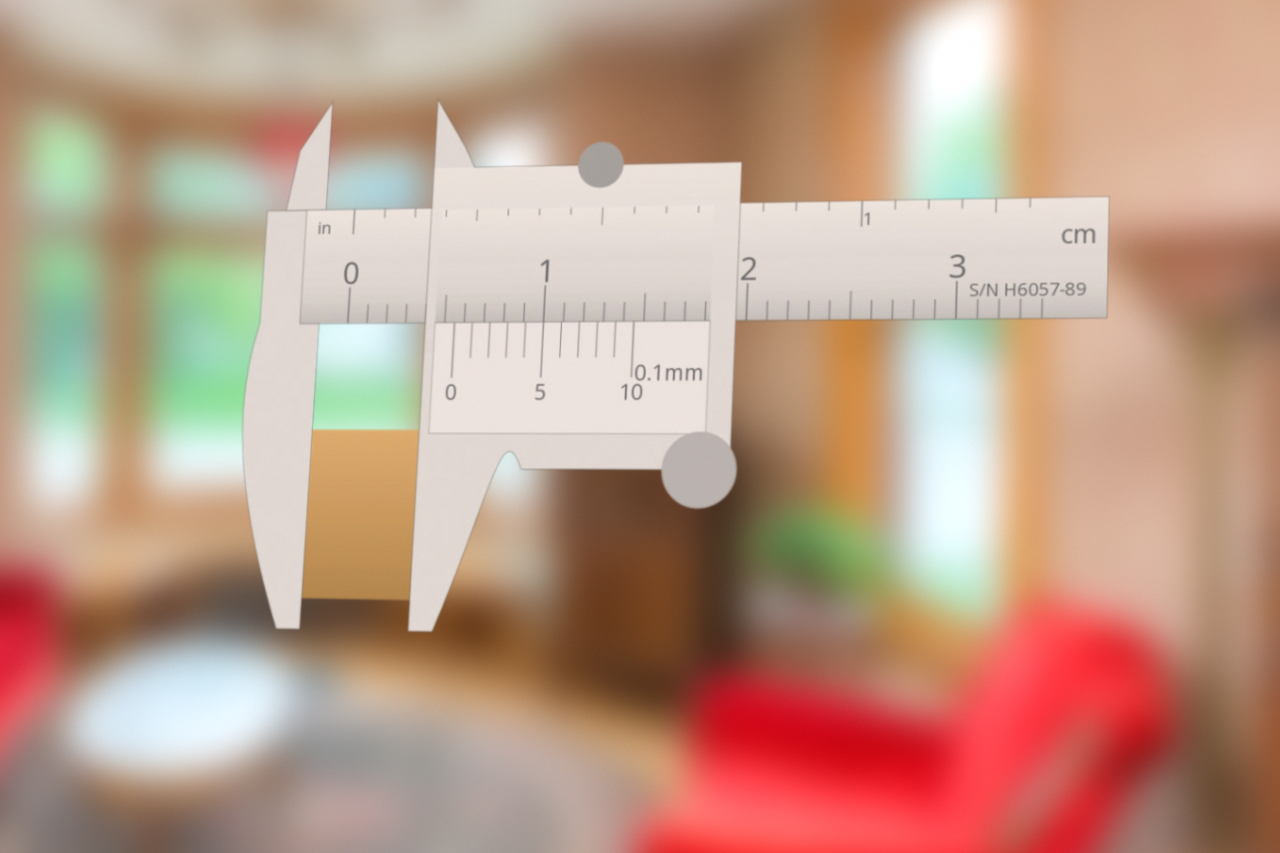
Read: value=5.5 unit=mm
